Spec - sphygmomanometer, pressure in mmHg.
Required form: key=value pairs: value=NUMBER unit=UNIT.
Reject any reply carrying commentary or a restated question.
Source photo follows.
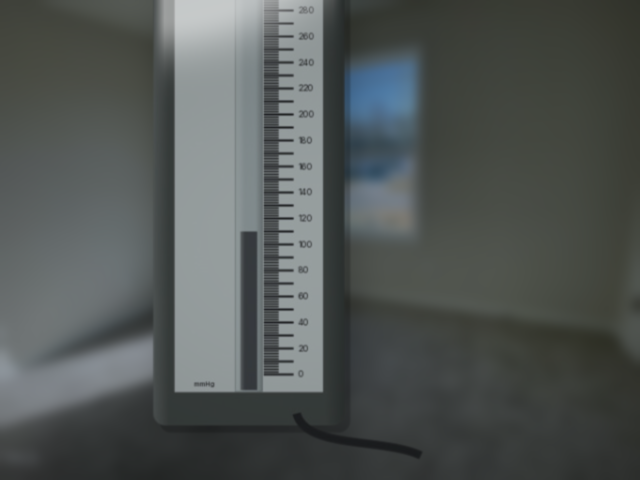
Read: value=110 unit=mmHg
